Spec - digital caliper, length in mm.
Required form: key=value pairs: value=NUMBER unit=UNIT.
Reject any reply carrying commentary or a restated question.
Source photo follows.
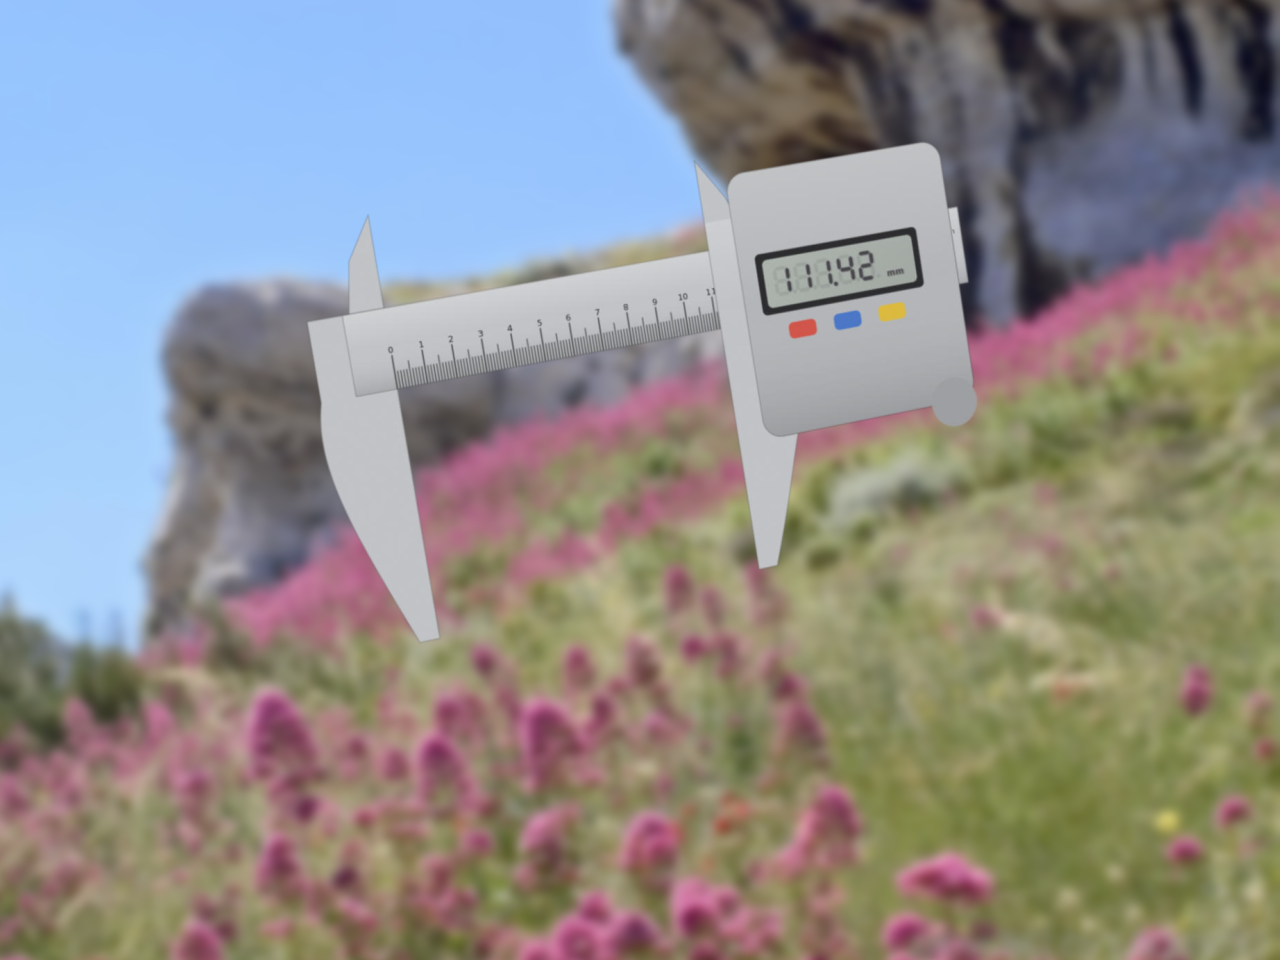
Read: value=111.42 unit=mm
